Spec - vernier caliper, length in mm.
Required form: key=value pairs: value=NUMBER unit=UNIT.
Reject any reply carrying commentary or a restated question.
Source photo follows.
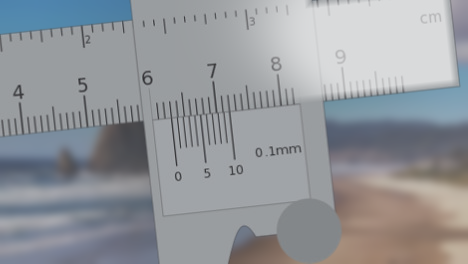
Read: value=63.0 unit=mm
